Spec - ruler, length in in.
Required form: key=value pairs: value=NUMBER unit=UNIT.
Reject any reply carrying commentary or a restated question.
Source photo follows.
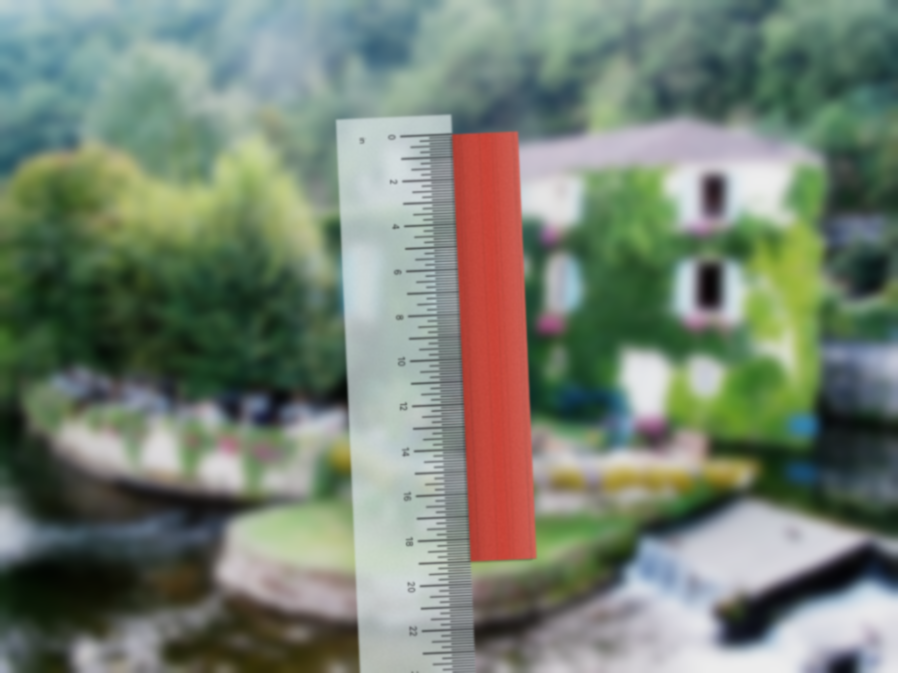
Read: value=19 unit=in
